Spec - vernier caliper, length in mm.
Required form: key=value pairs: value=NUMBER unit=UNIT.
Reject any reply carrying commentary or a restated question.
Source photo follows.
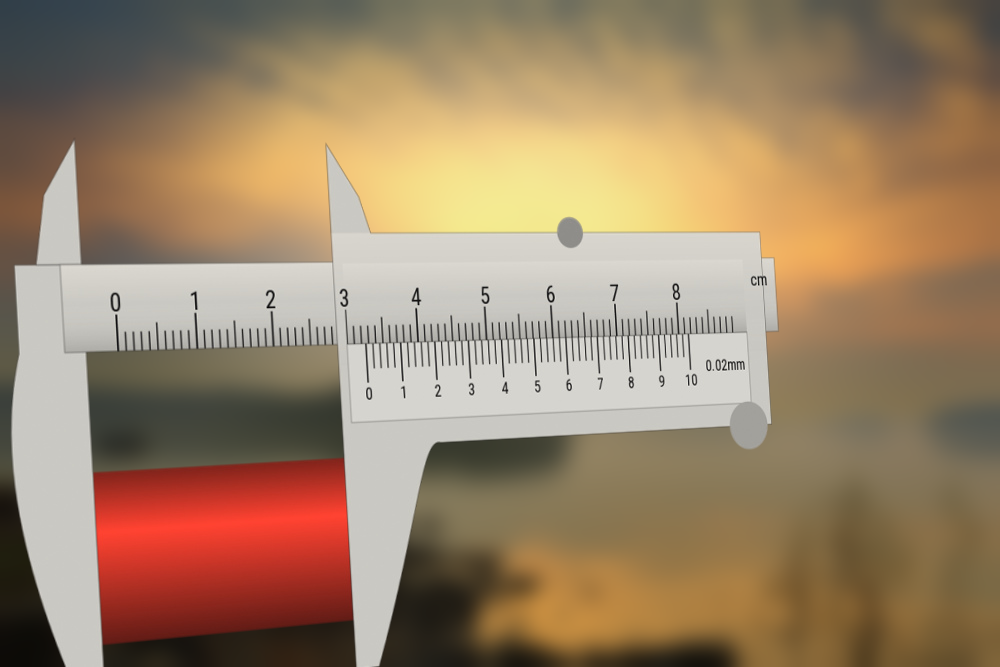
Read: value=32.6 unit=mm
